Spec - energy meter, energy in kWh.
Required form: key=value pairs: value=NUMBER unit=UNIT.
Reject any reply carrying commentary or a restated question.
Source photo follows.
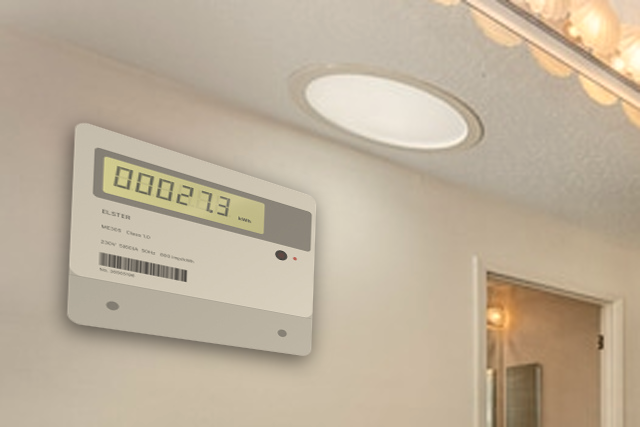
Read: value=27.3 unit=kWh
